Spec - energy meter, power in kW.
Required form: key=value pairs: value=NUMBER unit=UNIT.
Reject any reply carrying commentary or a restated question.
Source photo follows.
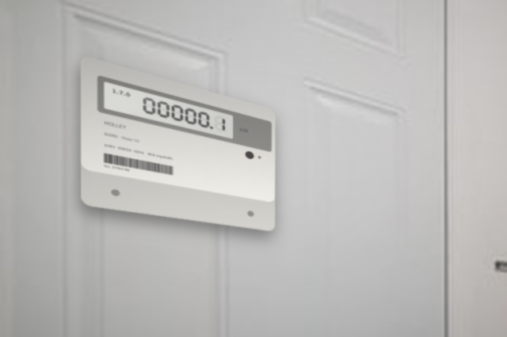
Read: value=0.1 unit=kW
